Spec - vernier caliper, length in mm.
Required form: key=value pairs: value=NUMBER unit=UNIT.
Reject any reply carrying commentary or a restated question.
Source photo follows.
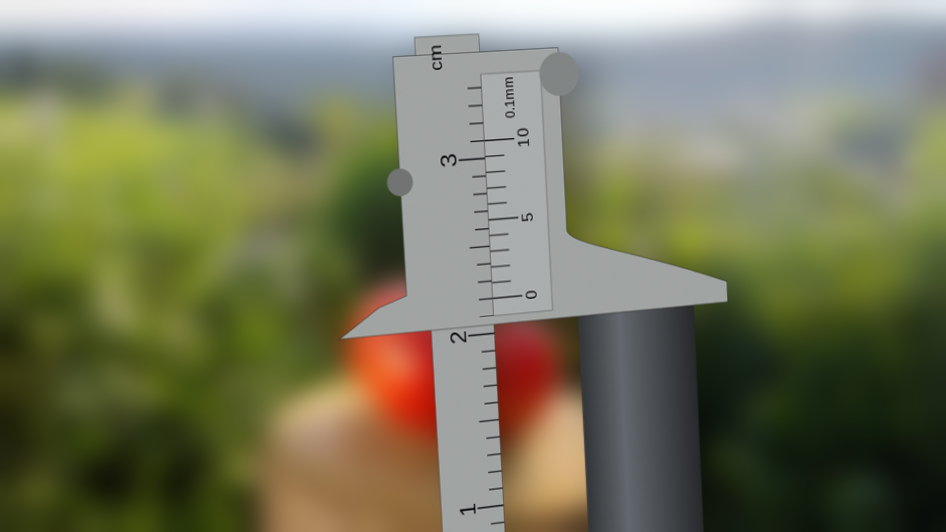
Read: value=22.0 unit=mm
